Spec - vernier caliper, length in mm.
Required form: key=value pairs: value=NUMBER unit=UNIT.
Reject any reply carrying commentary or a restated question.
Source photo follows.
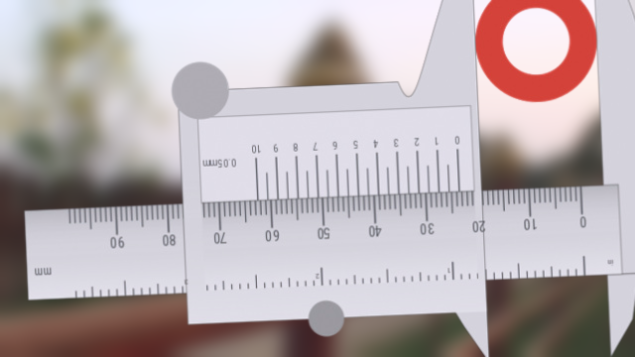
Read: value=23.5 unit=mm
